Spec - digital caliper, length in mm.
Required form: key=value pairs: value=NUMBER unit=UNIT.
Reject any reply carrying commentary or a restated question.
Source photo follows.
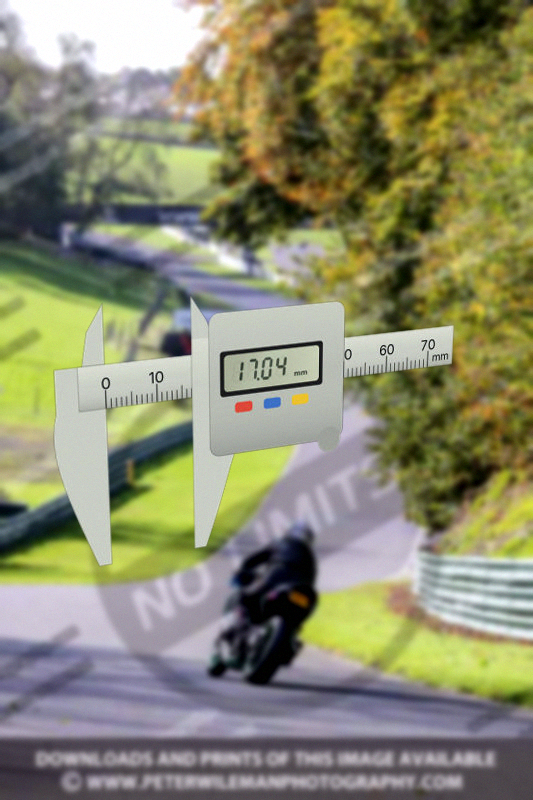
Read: value=17.04 unit=mm
